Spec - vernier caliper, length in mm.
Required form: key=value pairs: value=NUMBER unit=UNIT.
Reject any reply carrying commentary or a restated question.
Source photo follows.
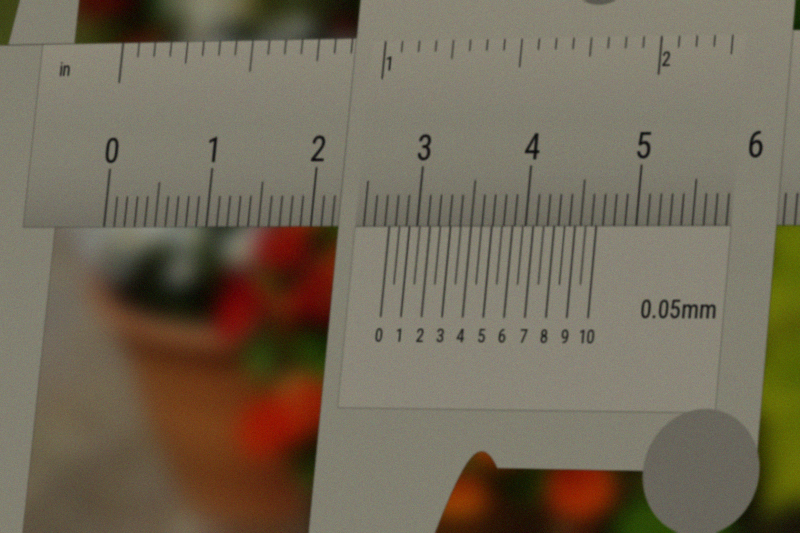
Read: value=27.4 unit=mm
